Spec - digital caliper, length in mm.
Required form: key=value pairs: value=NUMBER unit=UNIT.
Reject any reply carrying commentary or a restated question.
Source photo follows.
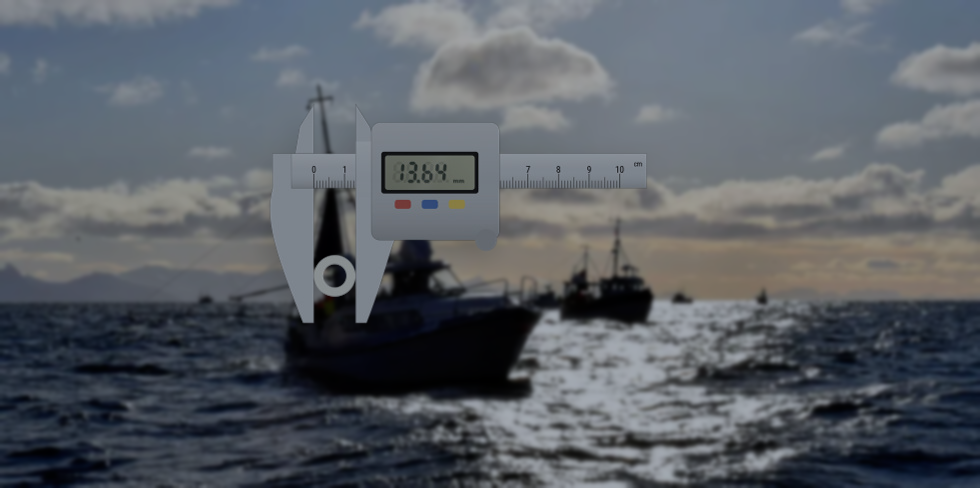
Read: value=13.64 unit=mm
